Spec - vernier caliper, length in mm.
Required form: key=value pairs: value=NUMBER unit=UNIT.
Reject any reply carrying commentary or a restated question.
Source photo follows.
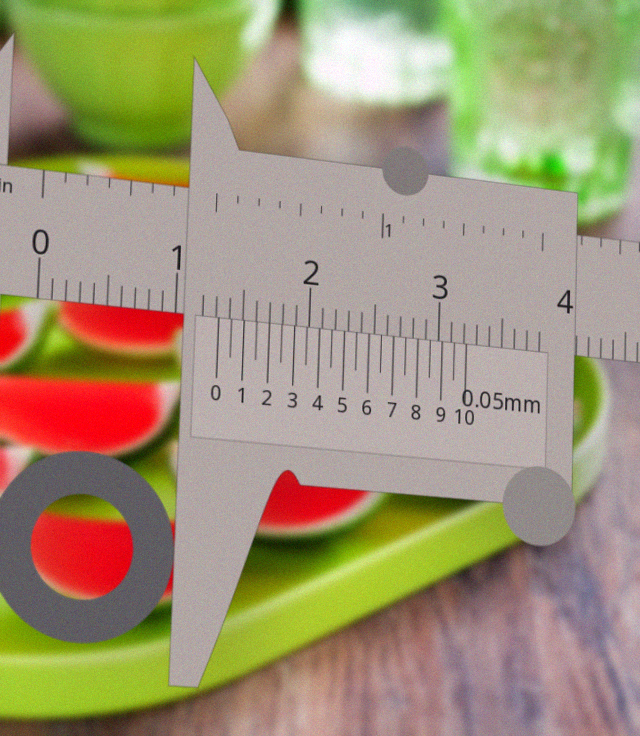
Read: value=13.2 unit=mm
